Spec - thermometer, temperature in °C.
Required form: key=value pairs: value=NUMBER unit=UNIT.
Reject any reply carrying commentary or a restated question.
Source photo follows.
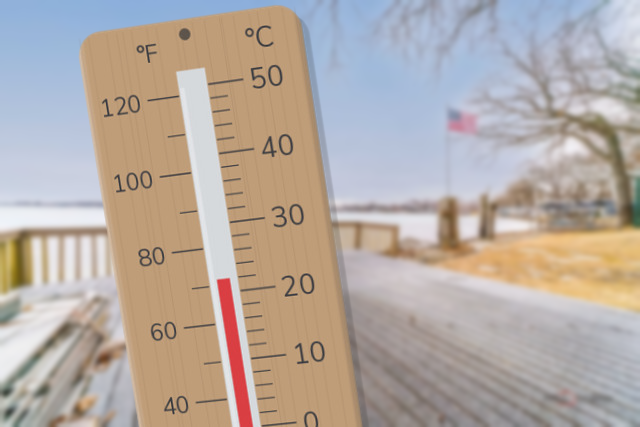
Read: value=22 unit=°C
